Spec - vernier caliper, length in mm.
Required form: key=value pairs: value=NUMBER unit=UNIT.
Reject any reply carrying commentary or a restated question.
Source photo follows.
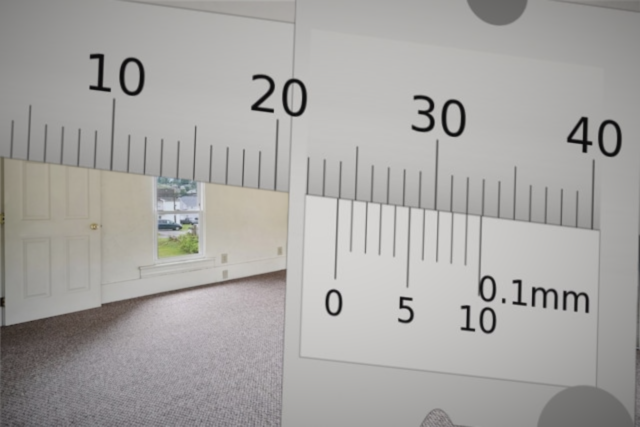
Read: value=23.9 unit=mm
